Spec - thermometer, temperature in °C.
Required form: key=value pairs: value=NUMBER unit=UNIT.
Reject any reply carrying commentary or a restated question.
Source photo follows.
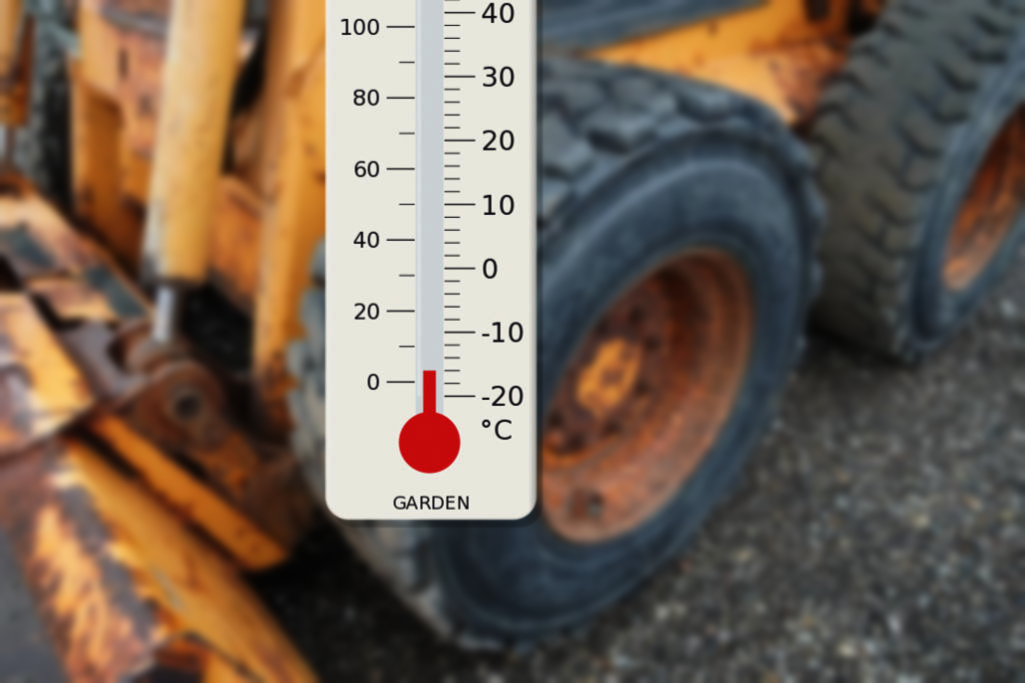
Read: value=-16 unit=°C
